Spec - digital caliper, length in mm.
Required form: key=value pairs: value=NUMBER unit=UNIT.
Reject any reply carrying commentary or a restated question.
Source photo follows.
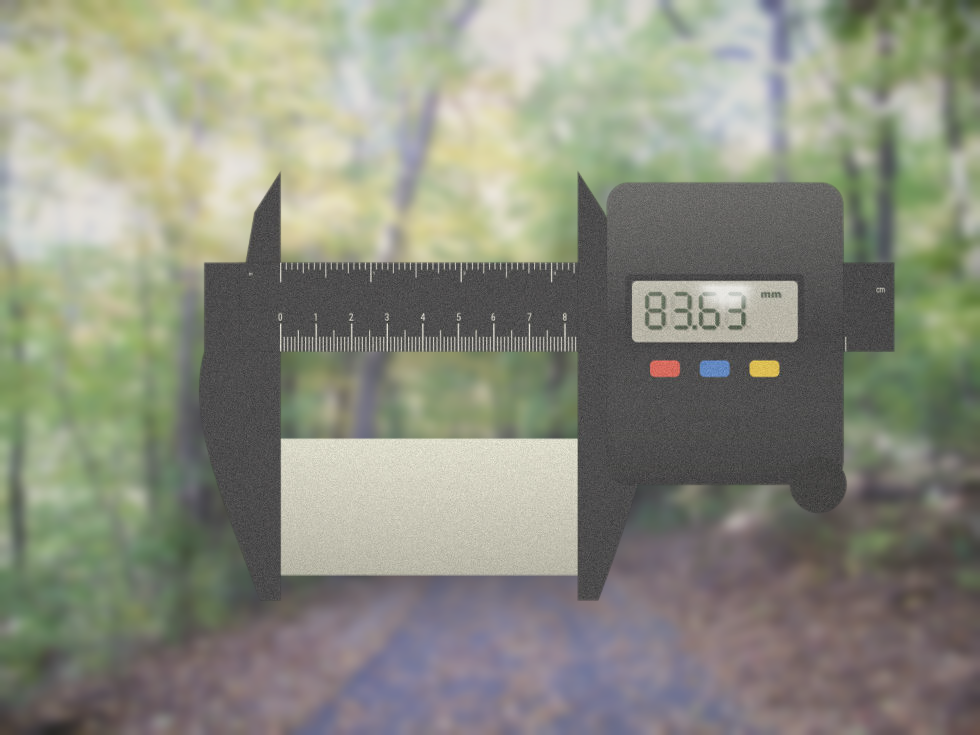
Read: value=83.63 unit=mm
